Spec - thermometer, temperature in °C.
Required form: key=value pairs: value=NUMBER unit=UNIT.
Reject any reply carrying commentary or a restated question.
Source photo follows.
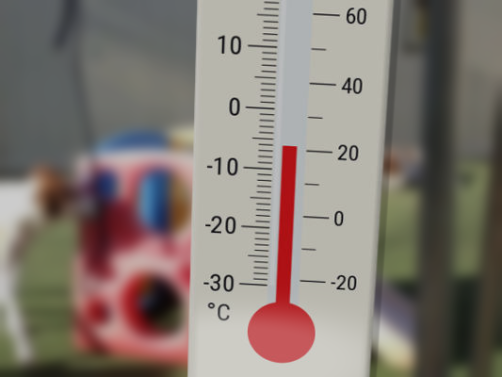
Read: value=-6 unit=°C
